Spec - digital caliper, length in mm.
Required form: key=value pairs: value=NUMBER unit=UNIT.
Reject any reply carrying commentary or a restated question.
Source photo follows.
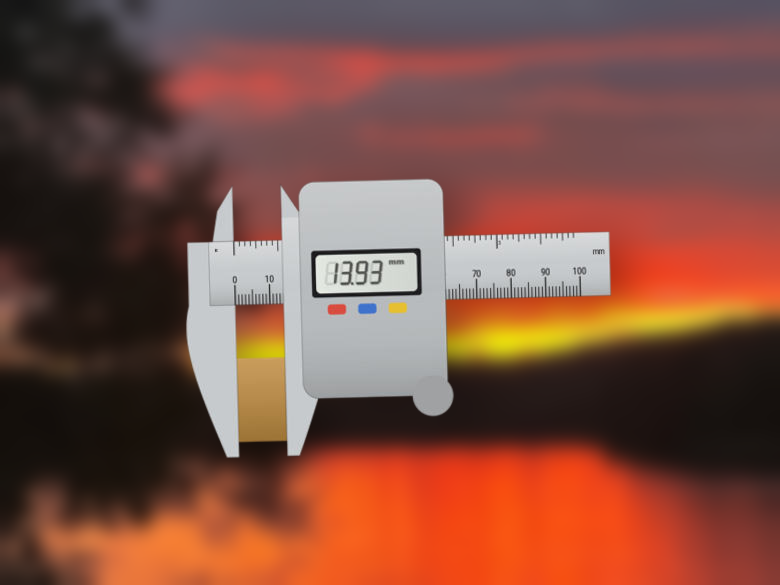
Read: value=13.93 unit=mm
